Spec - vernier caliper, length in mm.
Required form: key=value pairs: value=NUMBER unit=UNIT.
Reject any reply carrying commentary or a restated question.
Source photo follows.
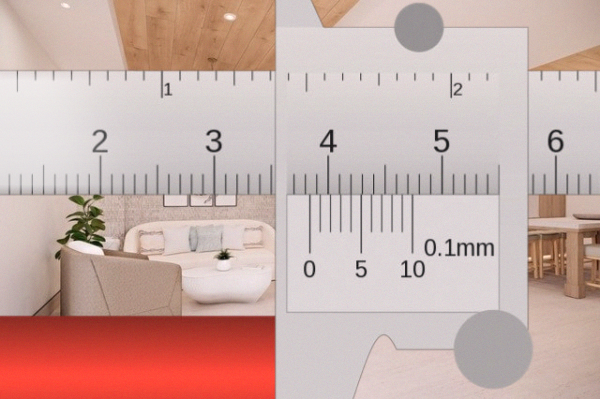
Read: value=38.4 unit=mm
